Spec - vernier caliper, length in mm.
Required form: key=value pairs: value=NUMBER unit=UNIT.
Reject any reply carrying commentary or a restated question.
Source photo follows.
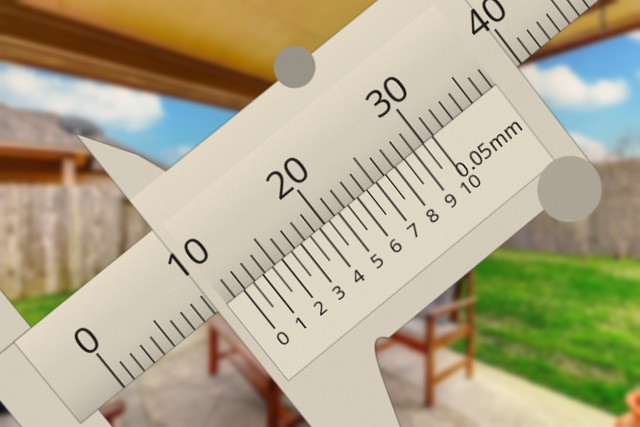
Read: value=11.9 unit=mm
